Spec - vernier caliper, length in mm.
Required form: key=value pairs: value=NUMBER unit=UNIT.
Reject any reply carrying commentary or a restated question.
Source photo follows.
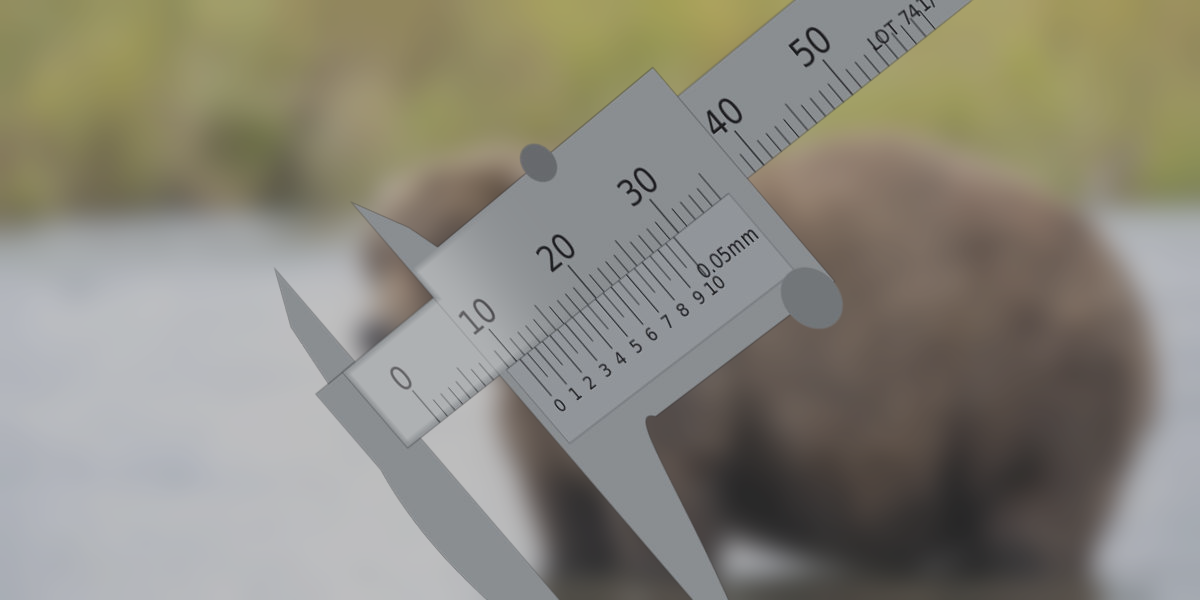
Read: value=10.4 unit=mm
